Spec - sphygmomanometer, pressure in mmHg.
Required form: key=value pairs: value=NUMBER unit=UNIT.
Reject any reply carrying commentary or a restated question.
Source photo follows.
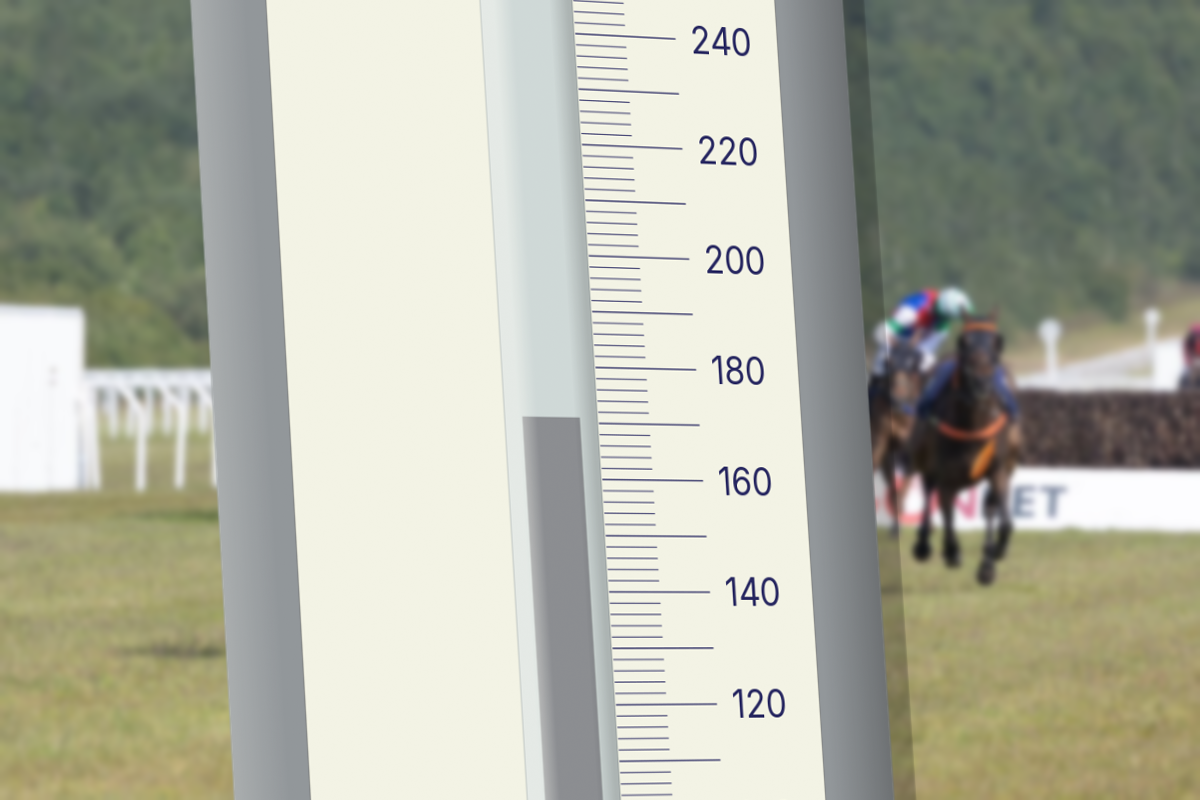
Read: value=171 unit=mmHg
